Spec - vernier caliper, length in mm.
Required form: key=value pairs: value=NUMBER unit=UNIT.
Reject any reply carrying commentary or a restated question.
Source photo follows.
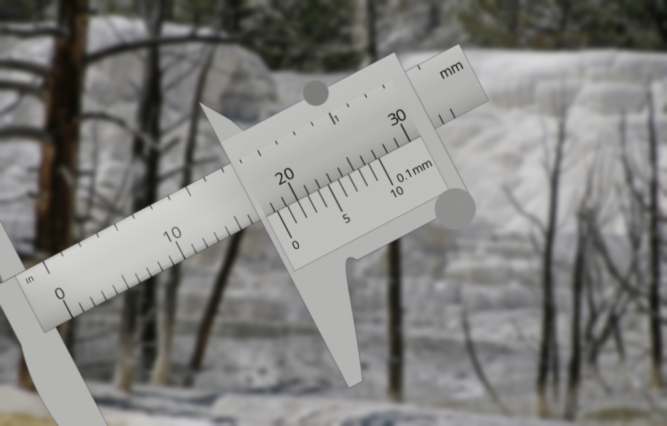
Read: value=18.2 unit=mm
